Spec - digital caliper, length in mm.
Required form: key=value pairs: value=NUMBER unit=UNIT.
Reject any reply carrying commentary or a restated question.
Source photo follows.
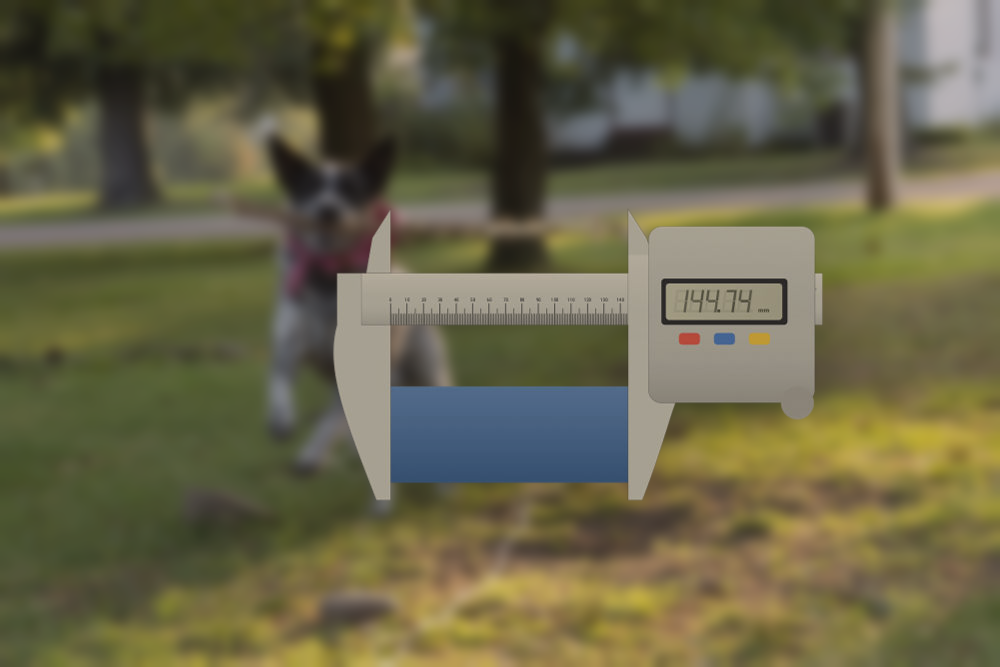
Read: value=144.74 unit=mm
